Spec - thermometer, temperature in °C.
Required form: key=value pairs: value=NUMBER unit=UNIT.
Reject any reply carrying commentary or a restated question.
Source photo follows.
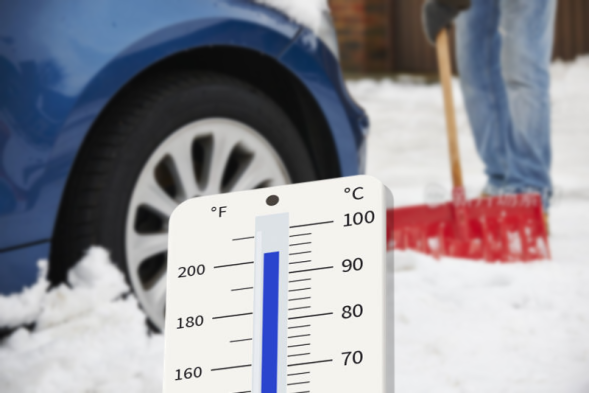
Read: value=95 unit=°C
